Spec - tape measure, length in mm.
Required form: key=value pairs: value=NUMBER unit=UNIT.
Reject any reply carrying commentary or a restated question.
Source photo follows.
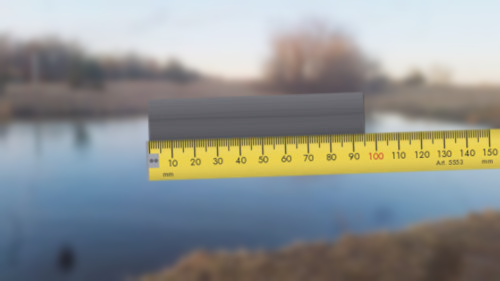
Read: value=95 unit=mm
